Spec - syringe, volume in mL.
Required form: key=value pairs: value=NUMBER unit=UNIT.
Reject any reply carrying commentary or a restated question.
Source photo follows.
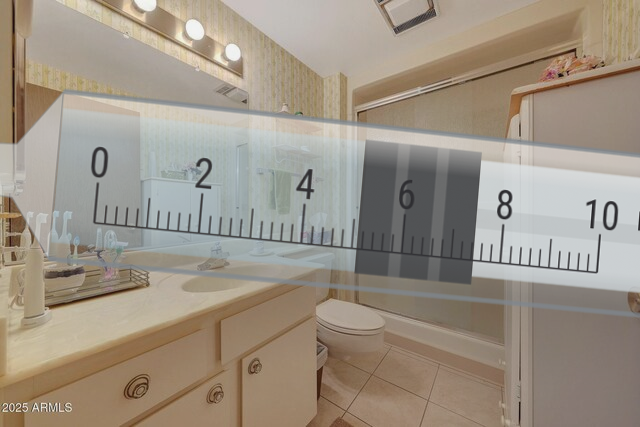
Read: value=5.1 unit=mL
